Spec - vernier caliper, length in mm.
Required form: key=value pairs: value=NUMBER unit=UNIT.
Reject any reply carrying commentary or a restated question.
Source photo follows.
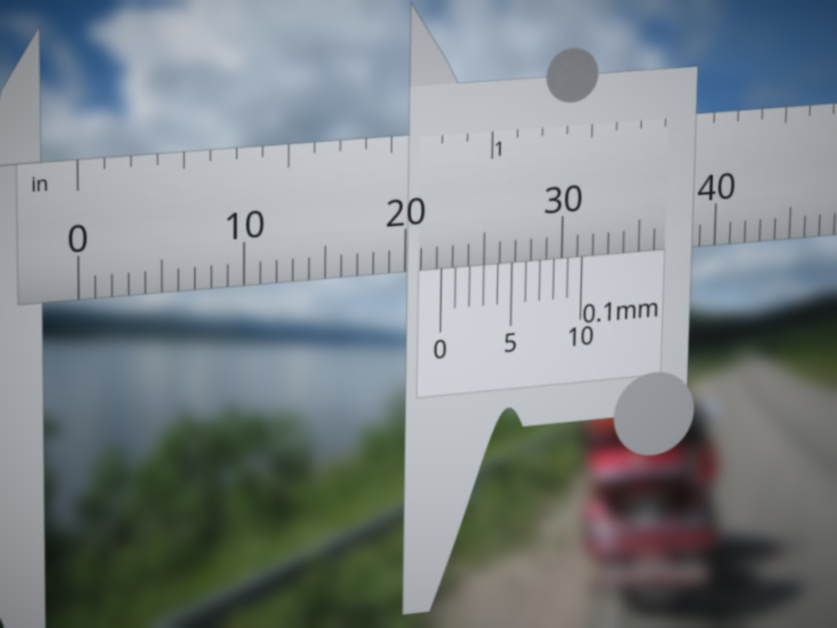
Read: value=22.3 unit=mm
